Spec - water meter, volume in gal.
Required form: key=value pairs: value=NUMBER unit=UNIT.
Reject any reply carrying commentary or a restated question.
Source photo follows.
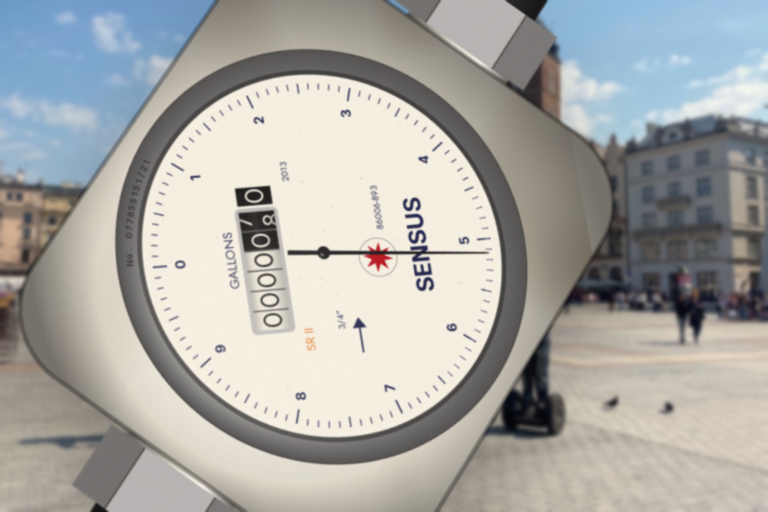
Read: value=75.1 unit=gal
